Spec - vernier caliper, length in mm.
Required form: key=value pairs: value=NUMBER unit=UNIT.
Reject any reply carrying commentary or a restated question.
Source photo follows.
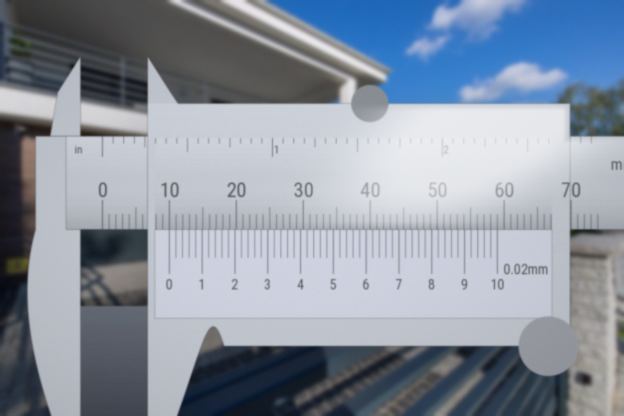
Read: value=10.0 unit=mm
